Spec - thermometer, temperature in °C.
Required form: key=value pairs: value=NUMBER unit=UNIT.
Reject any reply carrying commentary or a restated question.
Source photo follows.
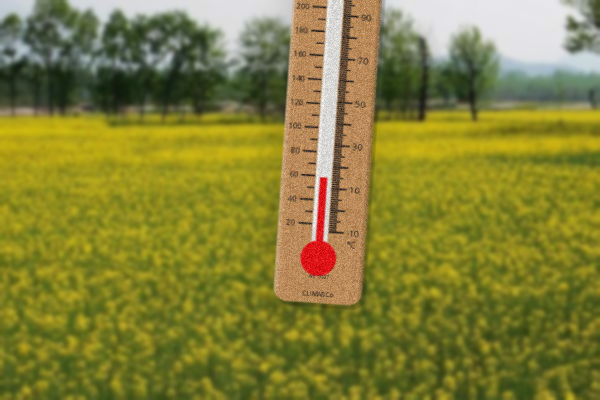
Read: value=15 unit=°C
